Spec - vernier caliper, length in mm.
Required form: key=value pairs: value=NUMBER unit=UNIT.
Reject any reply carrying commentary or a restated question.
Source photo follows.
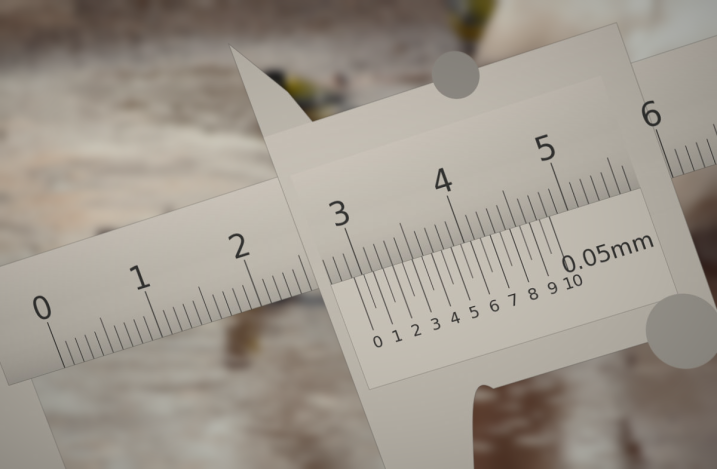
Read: value=29.2 unit=mm
